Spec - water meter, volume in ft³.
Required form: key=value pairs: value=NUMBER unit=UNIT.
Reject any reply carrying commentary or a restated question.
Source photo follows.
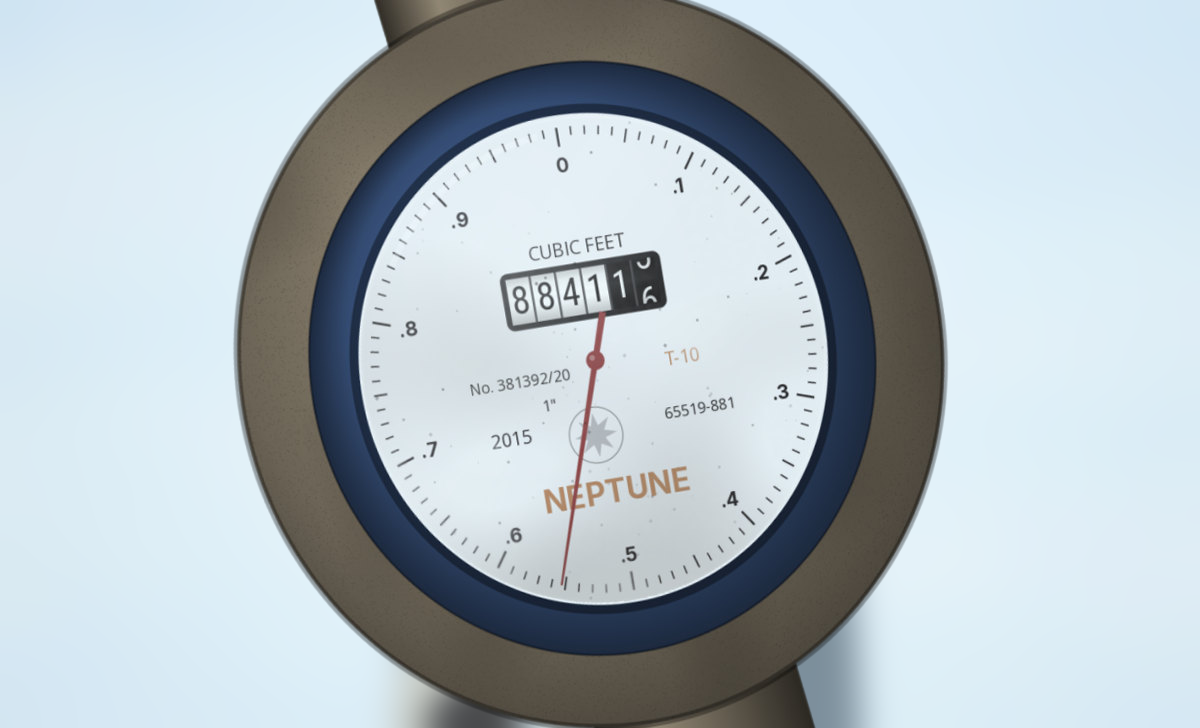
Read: value=884115.55 unit=ft³
